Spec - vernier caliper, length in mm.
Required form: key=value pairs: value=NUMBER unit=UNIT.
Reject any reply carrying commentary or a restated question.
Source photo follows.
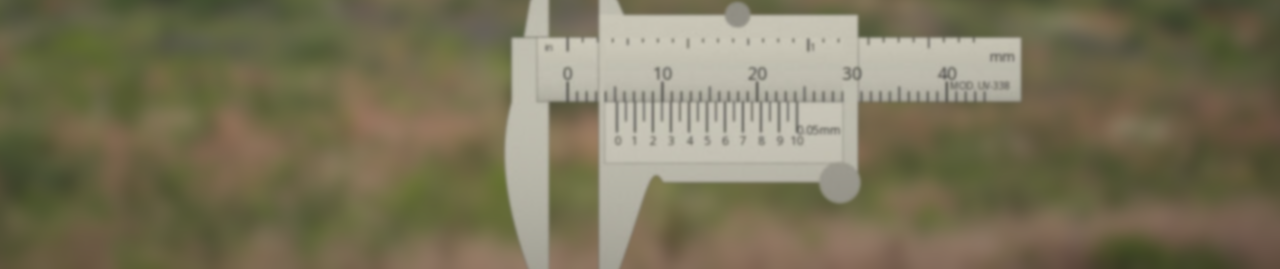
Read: value=5.2 unit=mm
